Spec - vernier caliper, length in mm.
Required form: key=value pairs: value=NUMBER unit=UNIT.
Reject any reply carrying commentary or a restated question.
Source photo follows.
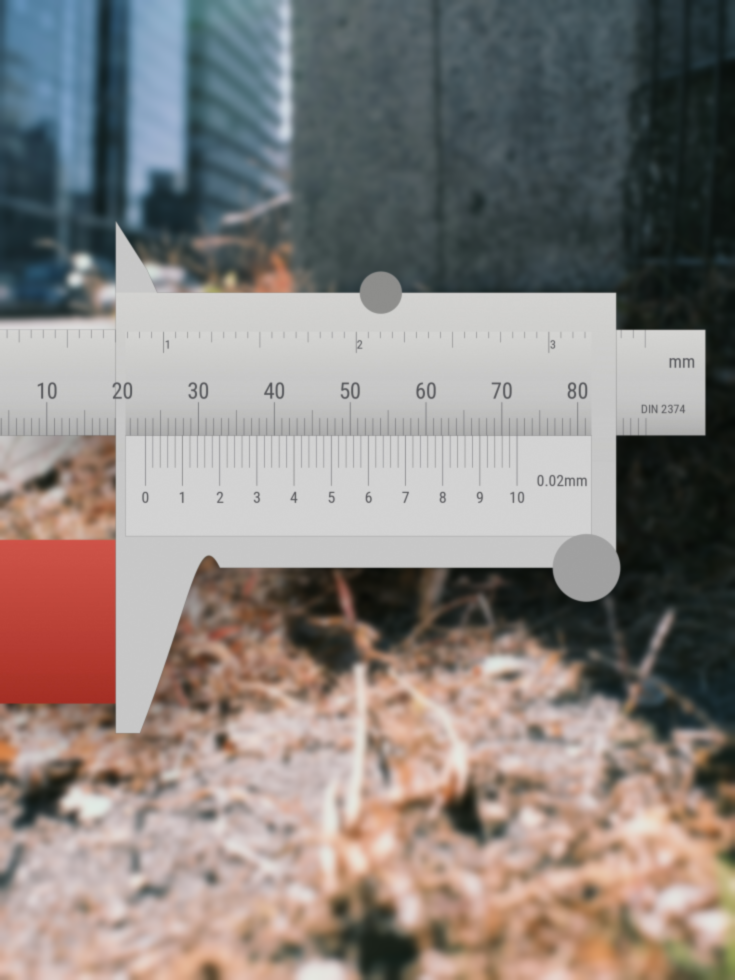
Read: value=23.0 unit=mm
